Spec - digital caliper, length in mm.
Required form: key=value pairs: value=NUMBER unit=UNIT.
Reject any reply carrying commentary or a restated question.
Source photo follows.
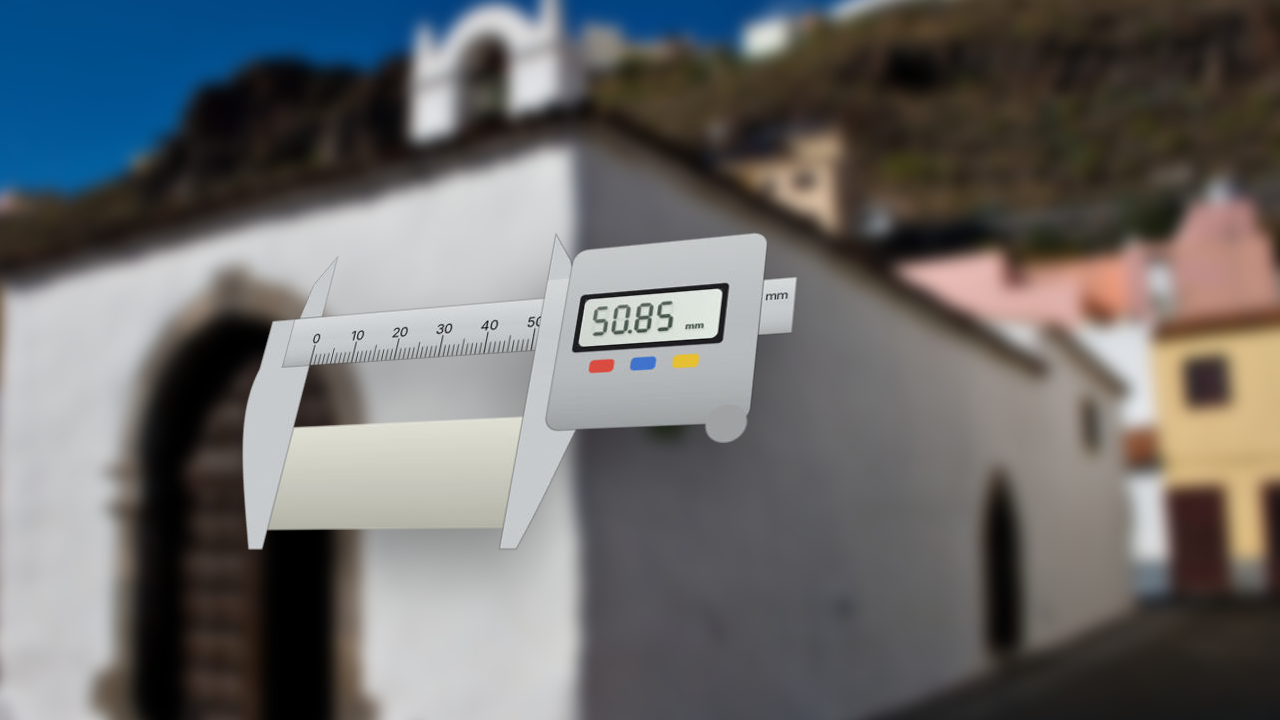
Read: value=50.85 unit=mm
